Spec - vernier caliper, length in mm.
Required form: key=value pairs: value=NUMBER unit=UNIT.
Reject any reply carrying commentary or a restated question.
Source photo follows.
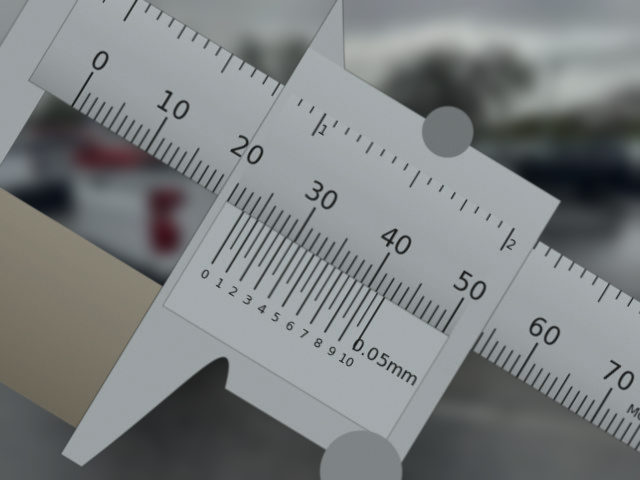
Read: value=23.2 unit=mm
